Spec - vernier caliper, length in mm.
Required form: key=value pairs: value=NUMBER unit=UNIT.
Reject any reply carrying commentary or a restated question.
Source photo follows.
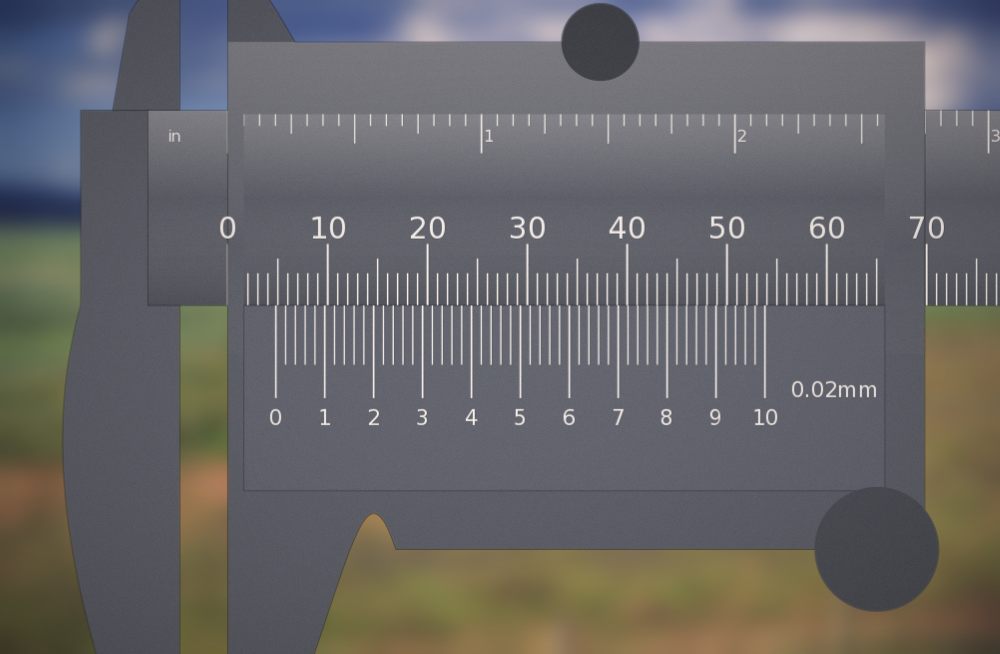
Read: value=4.8 unit=mm
